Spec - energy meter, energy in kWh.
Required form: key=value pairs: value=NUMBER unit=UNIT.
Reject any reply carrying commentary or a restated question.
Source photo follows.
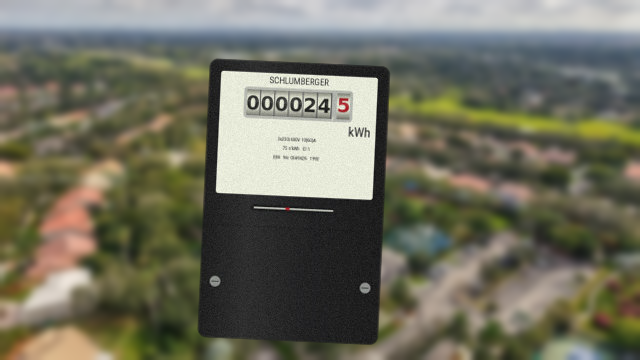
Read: value=24.5 unit=kWh
